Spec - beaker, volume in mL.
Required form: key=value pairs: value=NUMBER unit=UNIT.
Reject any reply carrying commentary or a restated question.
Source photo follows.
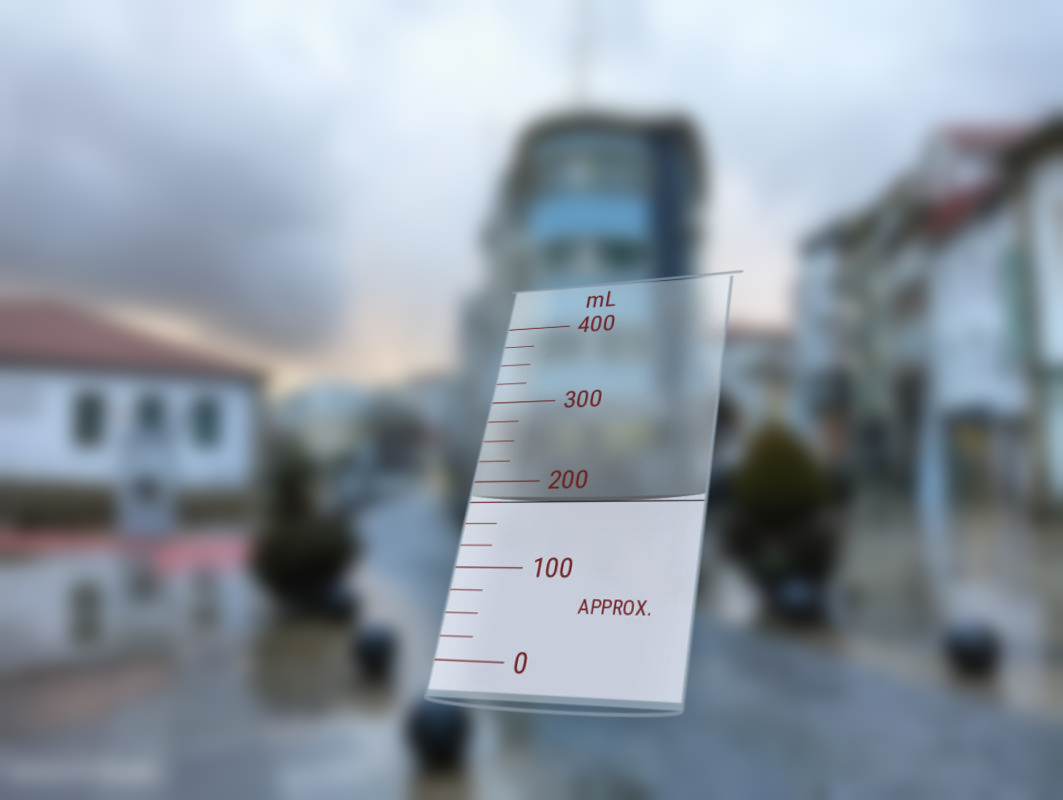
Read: value=175 unit=mL
